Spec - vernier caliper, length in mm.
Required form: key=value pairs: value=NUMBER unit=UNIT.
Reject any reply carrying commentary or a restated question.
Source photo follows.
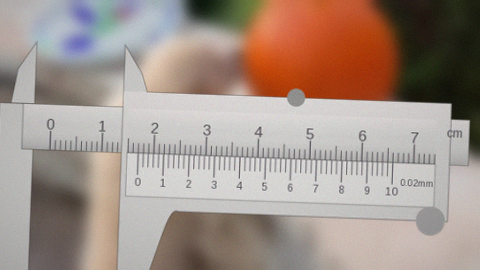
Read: value=17.0 unit=mm
